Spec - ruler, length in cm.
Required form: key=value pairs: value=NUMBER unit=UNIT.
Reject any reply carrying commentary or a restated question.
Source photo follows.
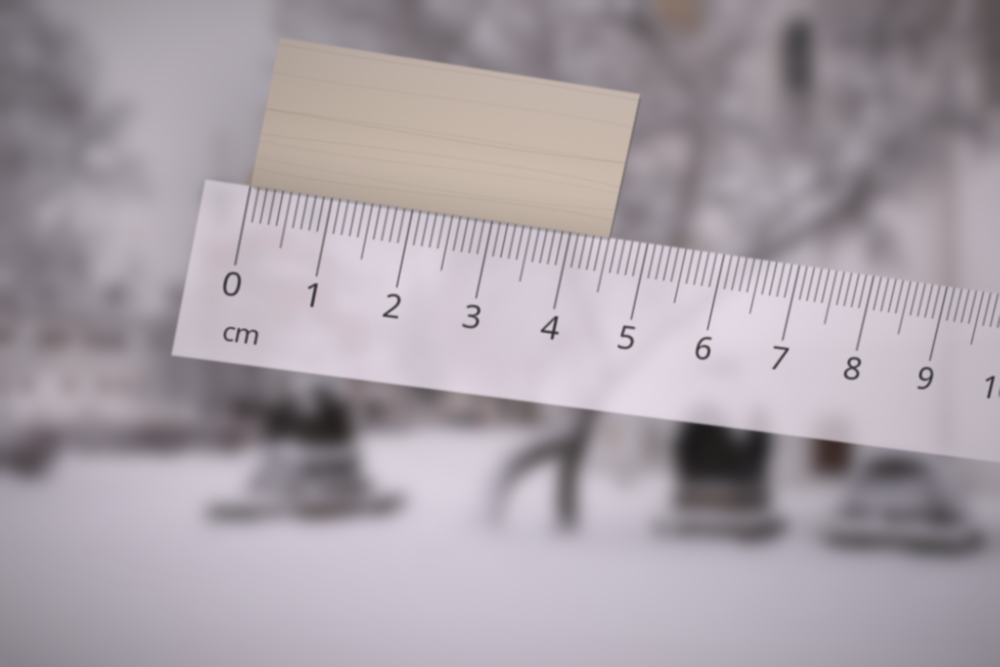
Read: value=4.5 unit=cm
